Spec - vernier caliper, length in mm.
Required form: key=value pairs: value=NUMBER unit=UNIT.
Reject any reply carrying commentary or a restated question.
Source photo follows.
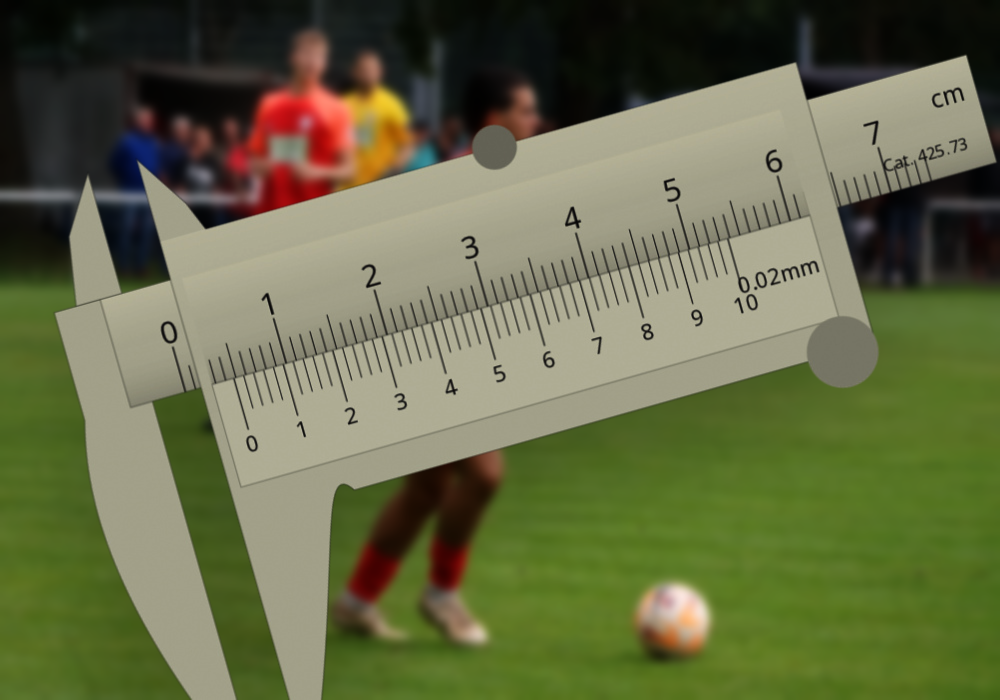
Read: value=4.8 unit=mm
